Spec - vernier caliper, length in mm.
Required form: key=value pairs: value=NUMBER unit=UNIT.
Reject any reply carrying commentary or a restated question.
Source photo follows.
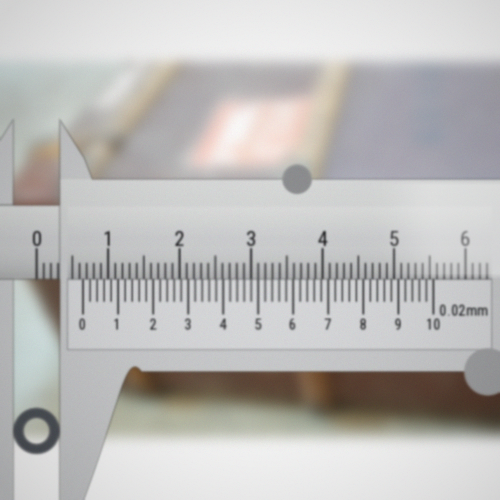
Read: value=6.5 unit=mm
